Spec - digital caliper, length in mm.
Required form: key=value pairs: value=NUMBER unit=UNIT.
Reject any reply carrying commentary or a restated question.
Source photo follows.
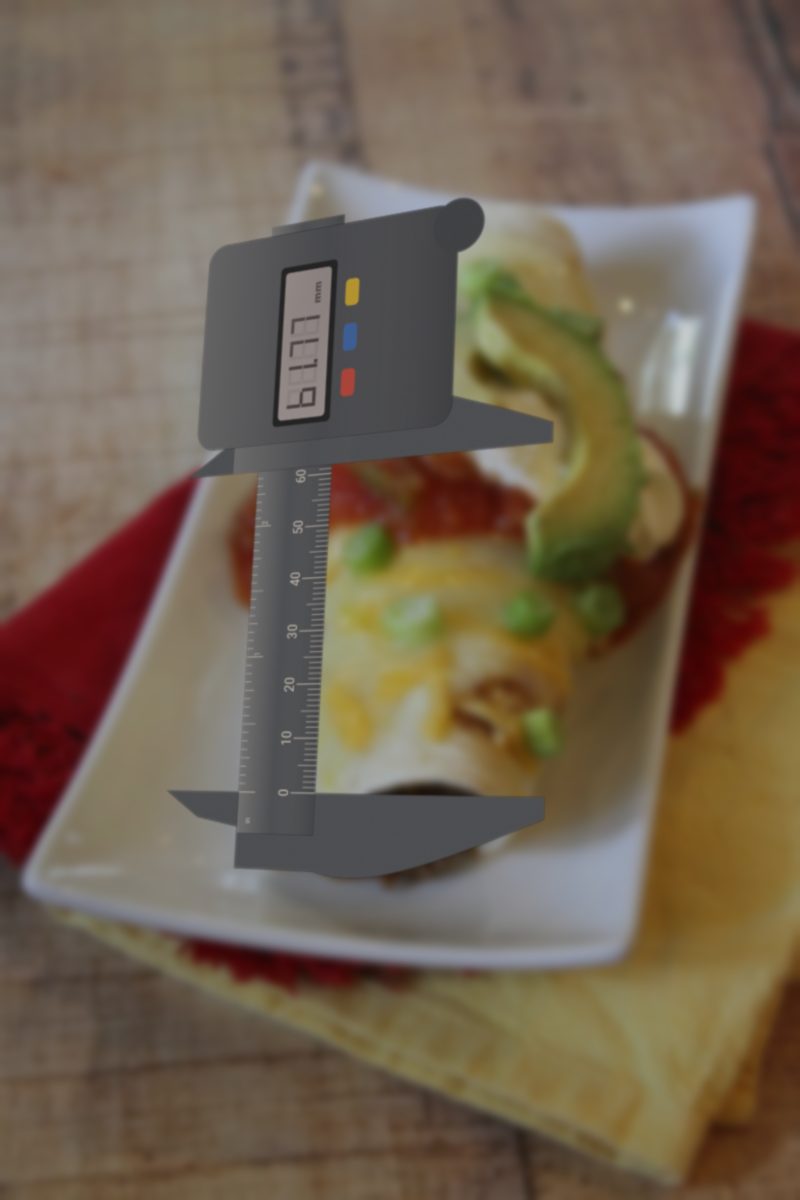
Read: value=61.77 unit=mm
